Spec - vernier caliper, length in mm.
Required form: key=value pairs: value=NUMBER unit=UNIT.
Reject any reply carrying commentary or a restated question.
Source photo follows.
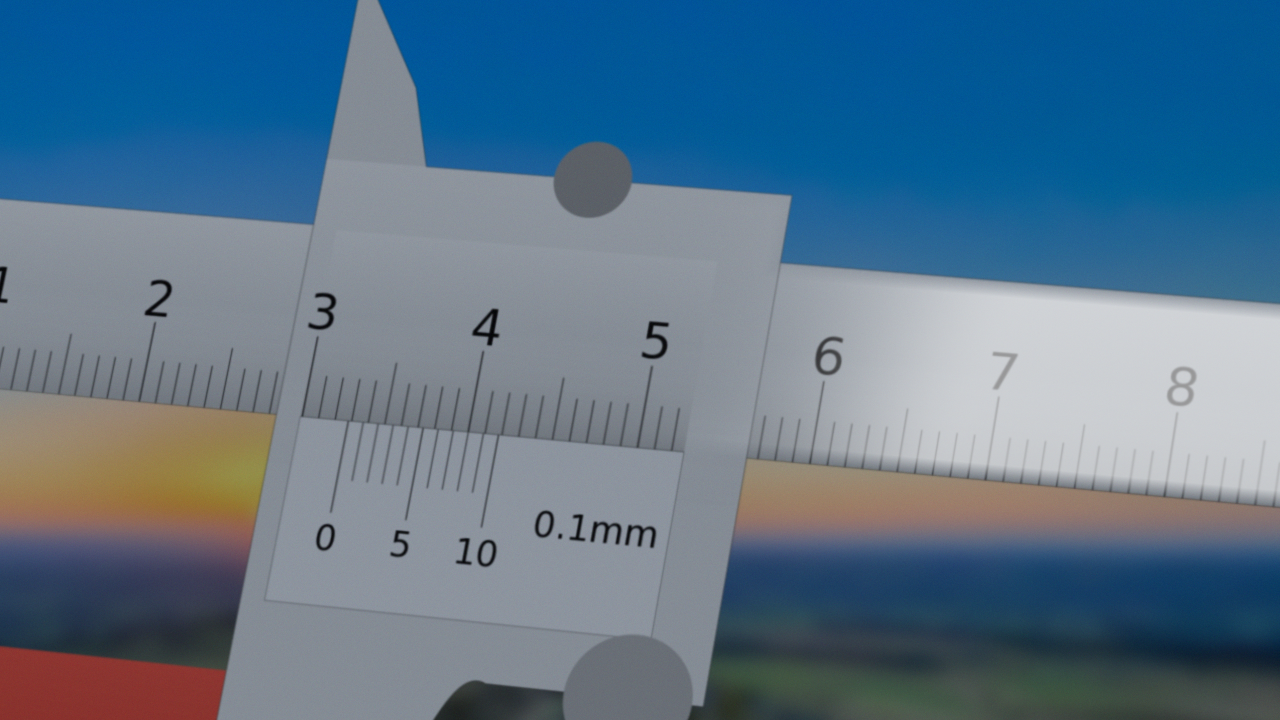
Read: value=32.8 unit=mm
